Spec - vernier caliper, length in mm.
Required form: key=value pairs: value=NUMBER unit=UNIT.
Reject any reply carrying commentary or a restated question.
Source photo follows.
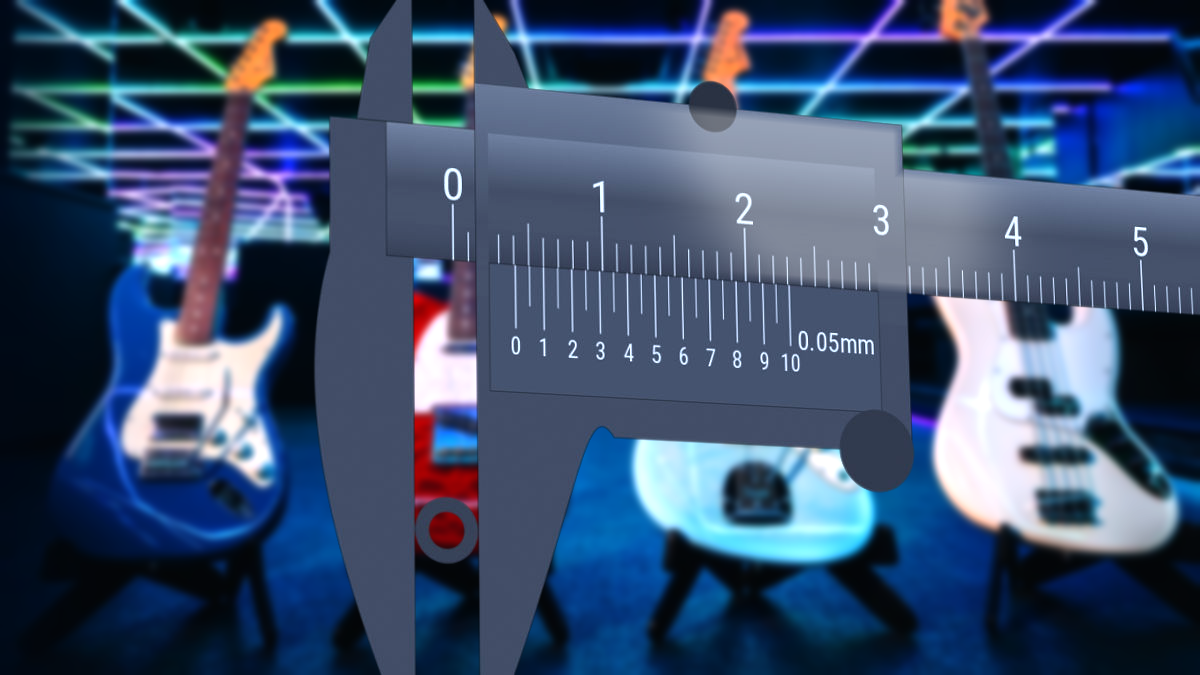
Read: value=4.1 unit=mm
